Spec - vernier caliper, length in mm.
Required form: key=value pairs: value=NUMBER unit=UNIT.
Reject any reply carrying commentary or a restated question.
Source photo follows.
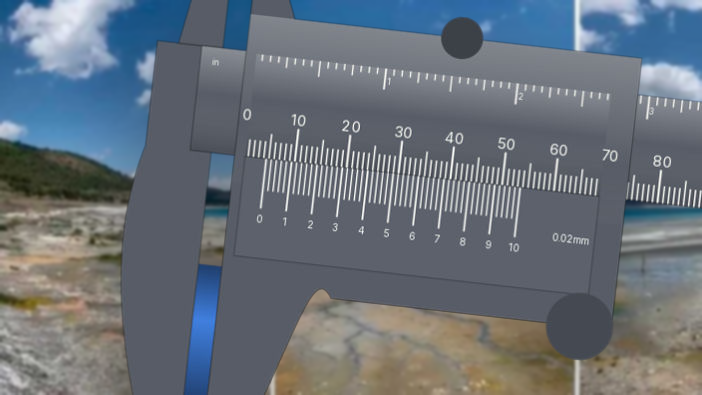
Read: value=4.5 unit=mm
